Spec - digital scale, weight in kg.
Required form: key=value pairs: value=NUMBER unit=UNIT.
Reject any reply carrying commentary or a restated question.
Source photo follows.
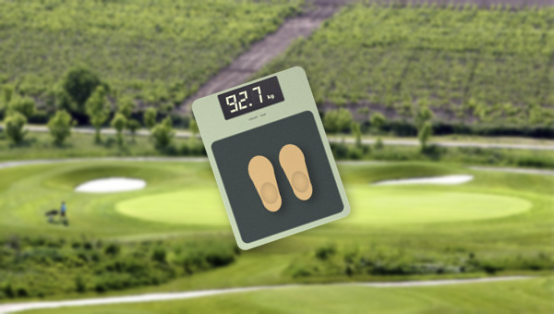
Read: value=92.7 unit=kg
